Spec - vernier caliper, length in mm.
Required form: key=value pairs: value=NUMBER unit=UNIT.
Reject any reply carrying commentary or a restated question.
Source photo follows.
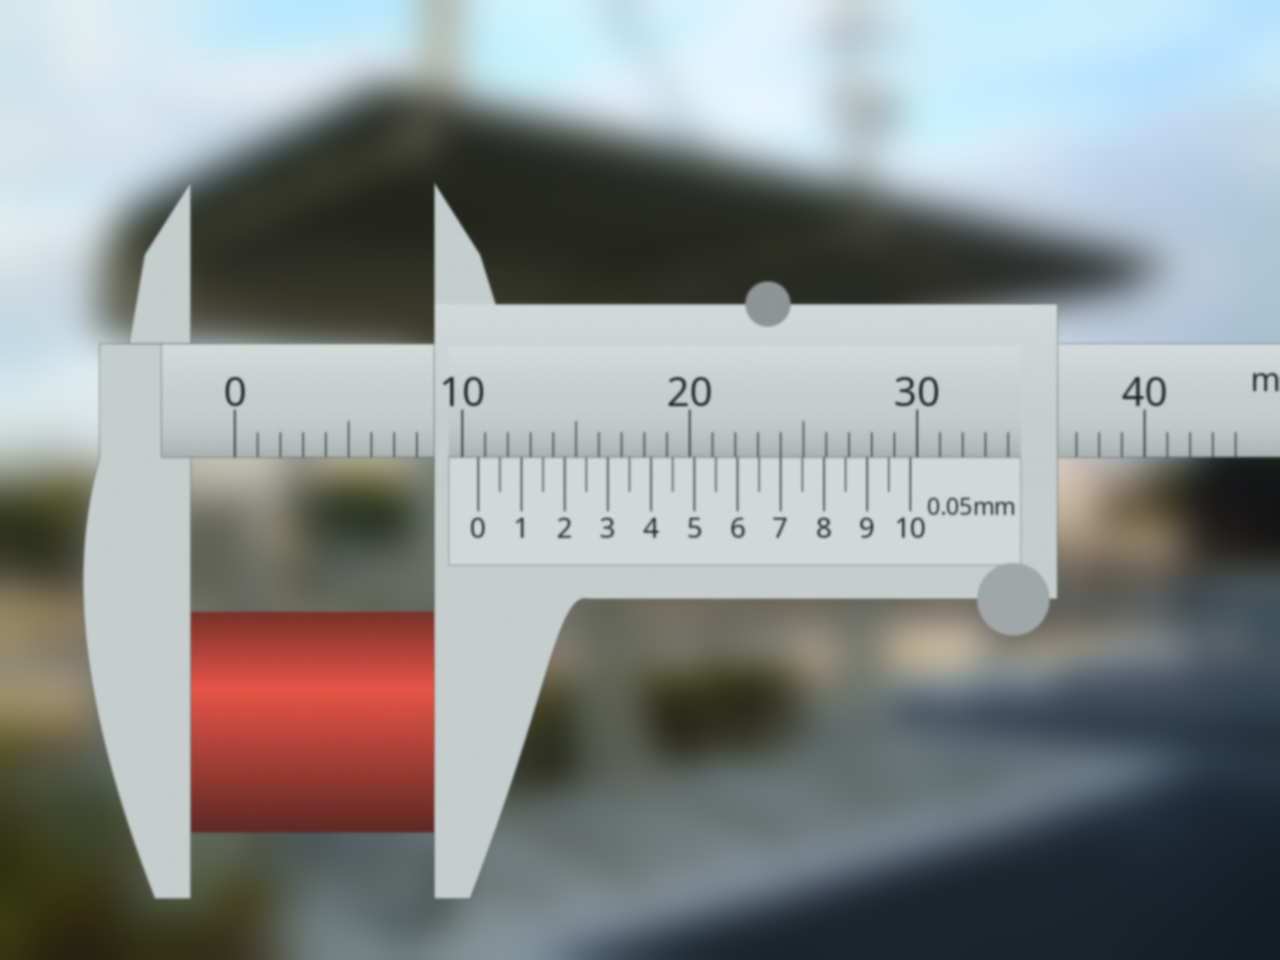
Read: value=10.7 unit=mm
